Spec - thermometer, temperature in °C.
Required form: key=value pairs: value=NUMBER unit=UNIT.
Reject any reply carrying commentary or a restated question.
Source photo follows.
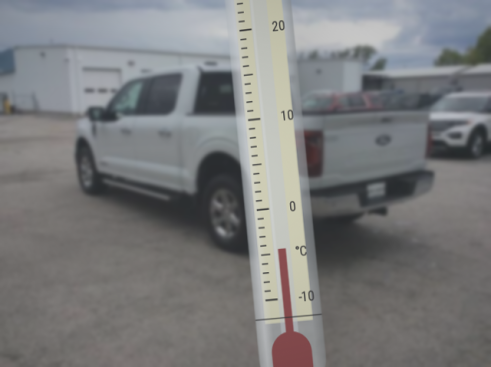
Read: value=-4.5 unit=°C
